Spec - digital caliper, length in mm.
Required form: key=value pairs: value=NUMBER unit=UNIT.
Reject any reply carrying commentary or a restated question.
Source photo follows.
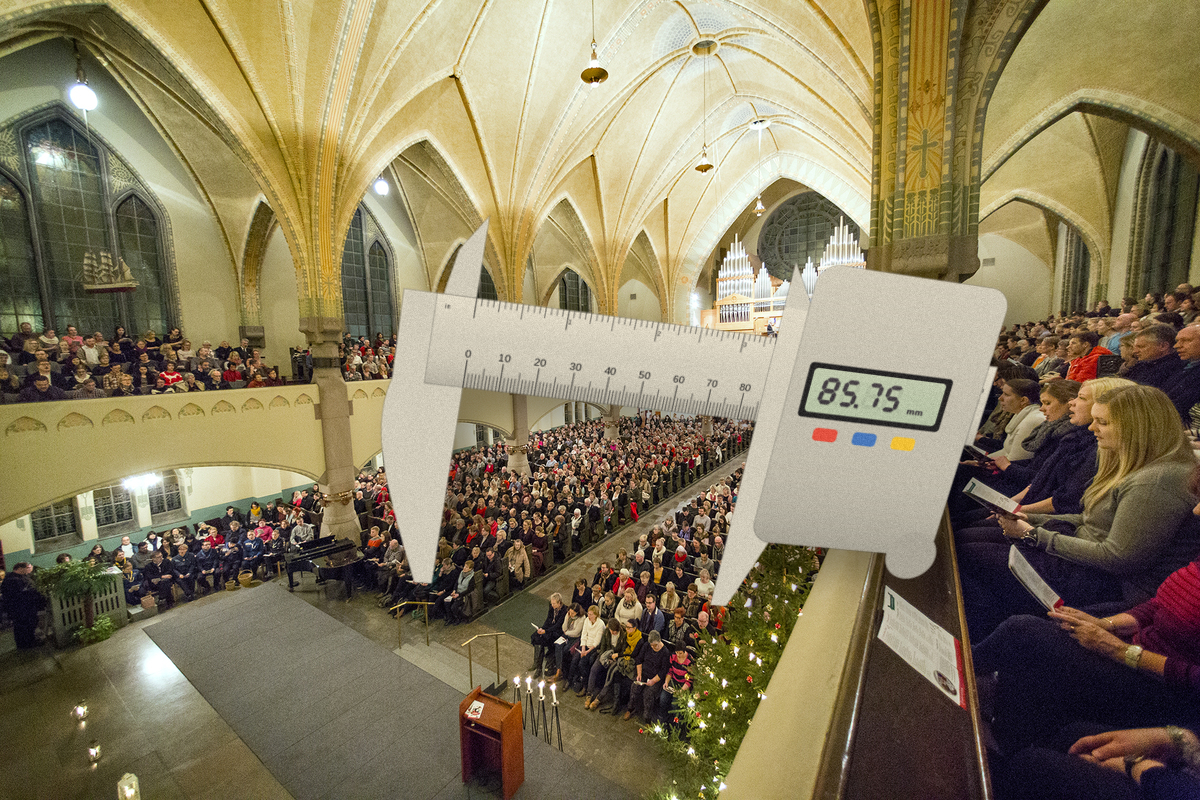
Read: value=85.75 unit=mm
